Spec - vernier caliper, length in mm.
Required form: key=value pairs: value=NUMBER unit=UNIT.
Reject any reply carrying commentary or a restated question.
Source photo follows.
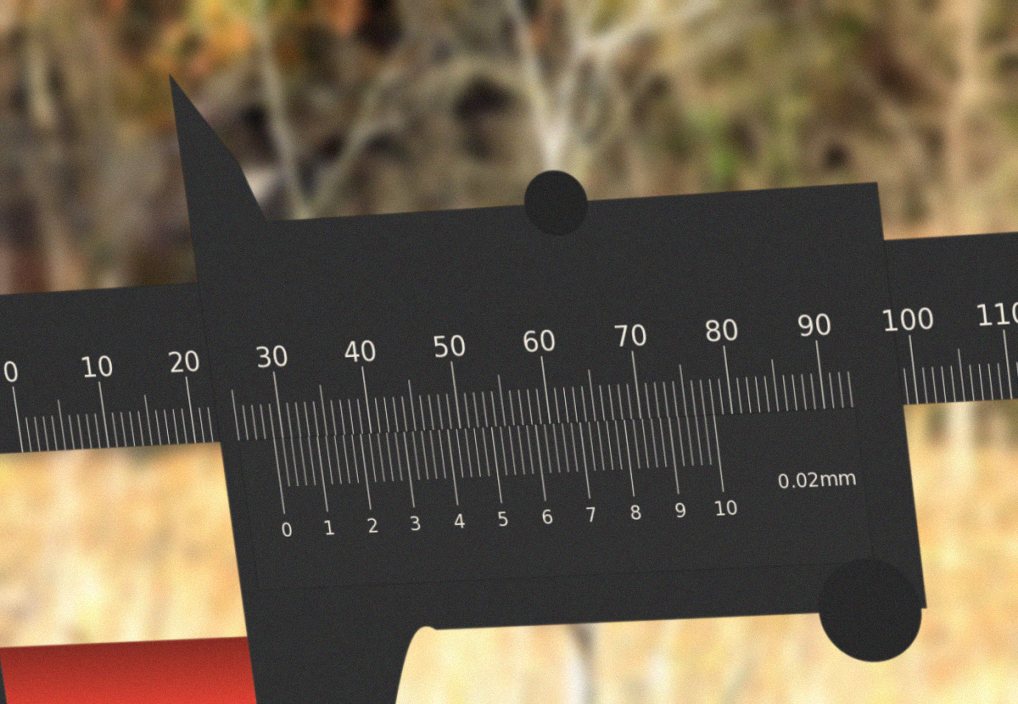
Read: value=29.0 unit=mm
